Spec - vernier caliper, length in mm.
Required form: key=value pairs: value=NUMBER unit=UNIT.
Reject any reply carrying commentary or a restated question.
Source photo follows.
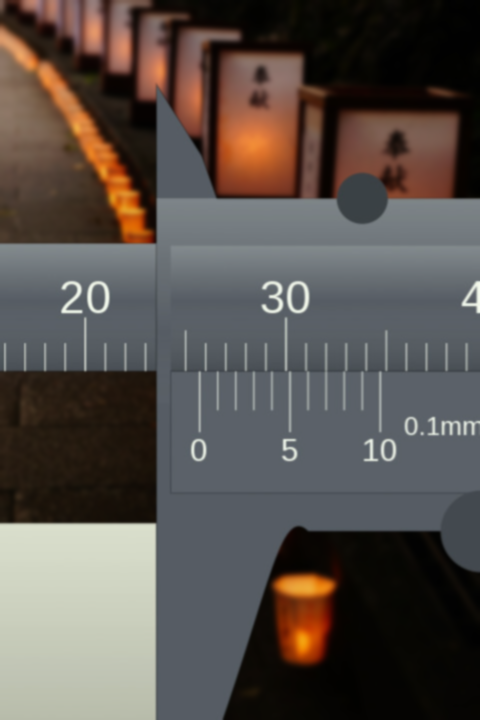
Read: value=25.7 unit=mm
